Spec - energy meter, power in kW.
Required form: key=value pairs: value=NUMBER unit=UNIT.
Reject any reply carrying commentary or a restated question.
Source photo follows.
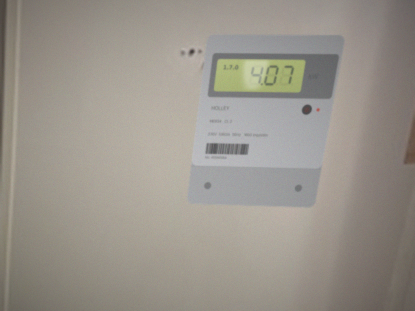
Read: value=4.07 unit=kW
